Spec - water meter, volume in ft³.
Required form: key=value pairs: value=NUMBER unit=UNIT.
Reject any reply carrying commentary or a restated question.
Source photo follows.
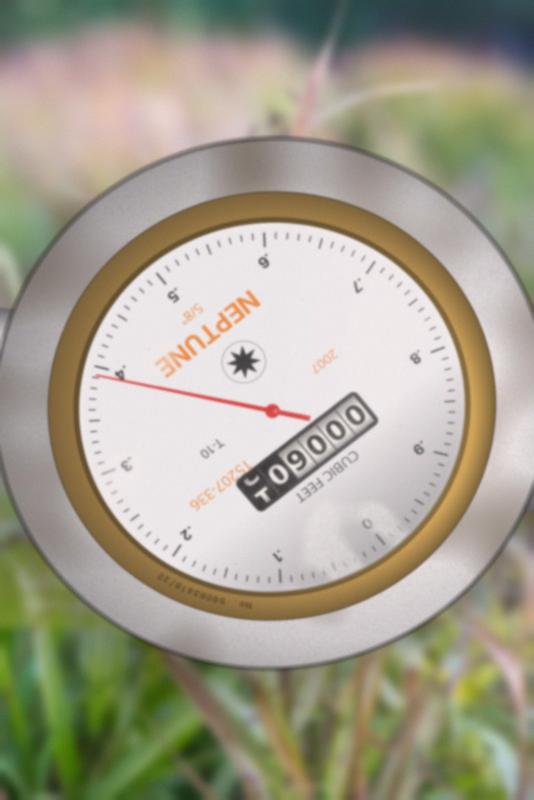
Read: value=601.39 unit=ft³
